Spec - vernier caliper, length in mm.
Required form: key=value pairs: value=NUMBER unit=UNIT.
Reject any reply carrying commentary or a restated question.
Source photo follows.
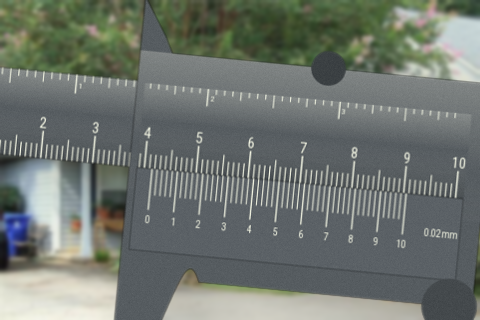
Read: value=41.5 unit=mm
